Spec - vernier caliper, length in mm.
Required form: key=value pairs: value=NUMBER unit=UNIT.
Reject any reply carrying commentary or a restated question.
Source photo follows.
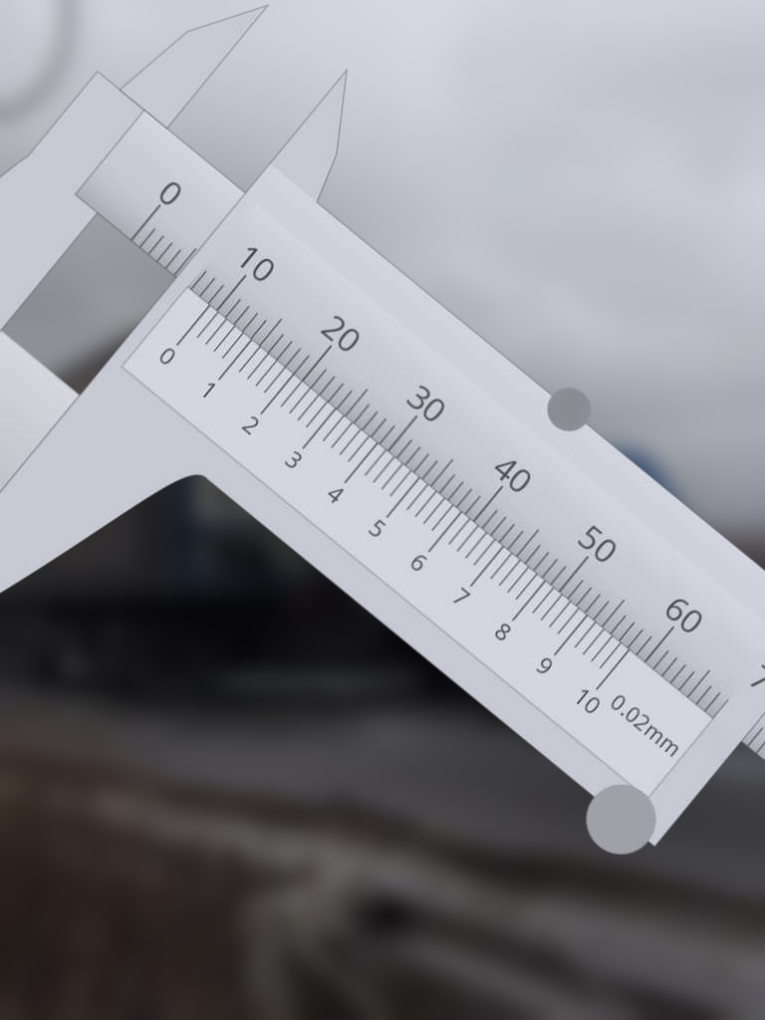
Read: value=9.2 unit=mm
